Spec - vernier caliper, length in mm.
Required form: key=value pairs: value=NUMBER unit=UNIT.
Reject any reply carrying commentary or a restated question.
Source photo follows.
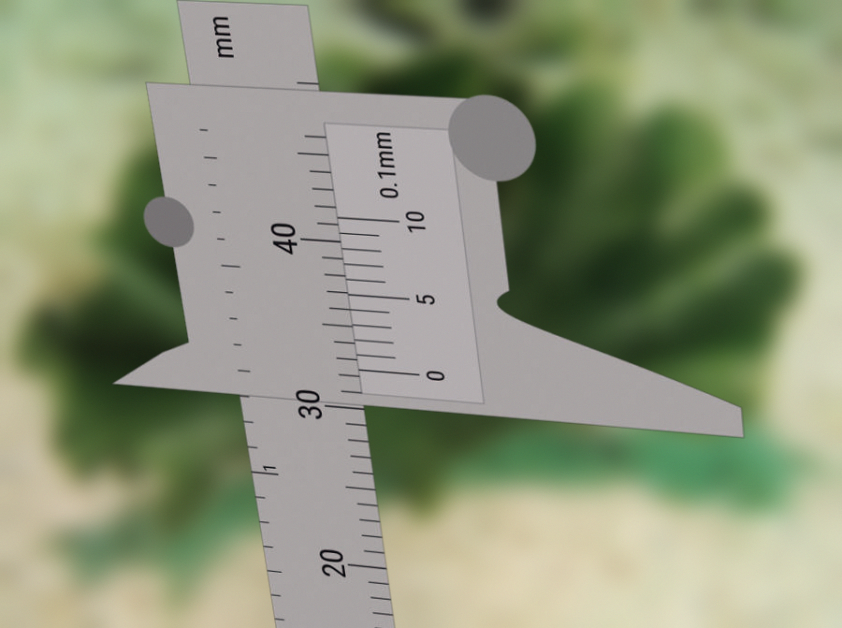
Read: value=32.4 unit=mm
